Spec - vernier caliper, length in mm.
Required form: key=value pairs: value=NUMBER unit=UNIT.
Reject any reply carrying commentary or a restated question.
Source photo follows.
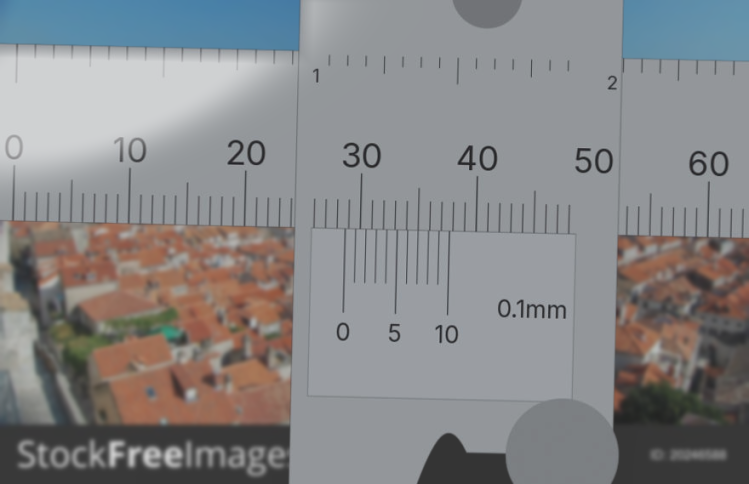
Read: value=28.7 unit=mm
